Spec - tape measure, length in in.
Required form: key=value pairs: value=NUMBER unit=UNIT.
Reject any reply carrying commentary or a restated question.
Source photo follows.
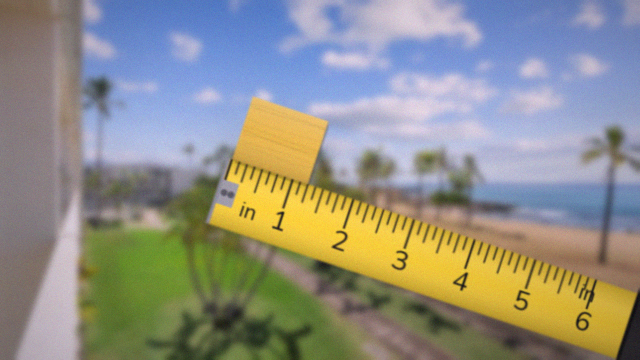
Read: value=1.25 unit=in
